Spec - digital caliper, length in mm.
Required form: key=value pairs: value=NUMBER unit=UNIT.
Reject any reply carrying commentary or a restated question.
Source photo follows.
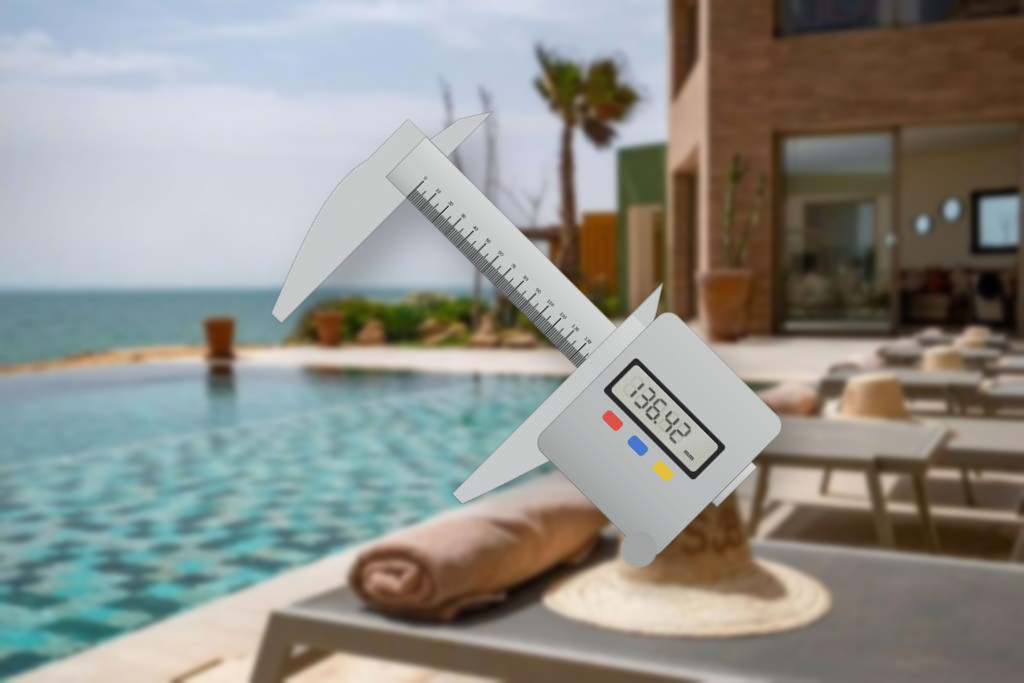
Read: value=136.42 unit=mm
